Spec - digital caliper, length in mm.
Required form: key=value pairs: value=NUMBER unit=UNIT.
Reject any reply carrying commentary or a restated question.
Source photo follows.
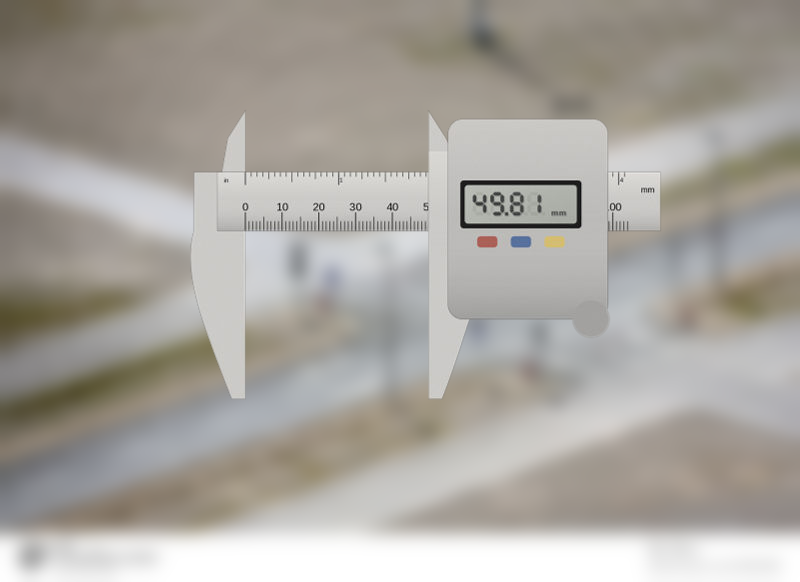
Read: value=49.81 unit=mm
